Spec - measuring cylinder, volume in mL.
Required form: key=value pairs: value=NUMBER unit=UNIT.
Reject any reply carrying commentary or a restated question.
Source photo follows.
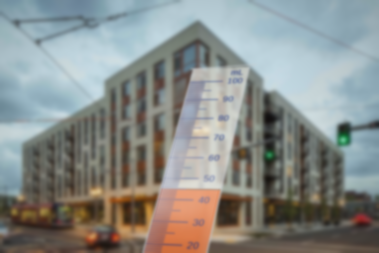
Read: value=45 unit=mL
